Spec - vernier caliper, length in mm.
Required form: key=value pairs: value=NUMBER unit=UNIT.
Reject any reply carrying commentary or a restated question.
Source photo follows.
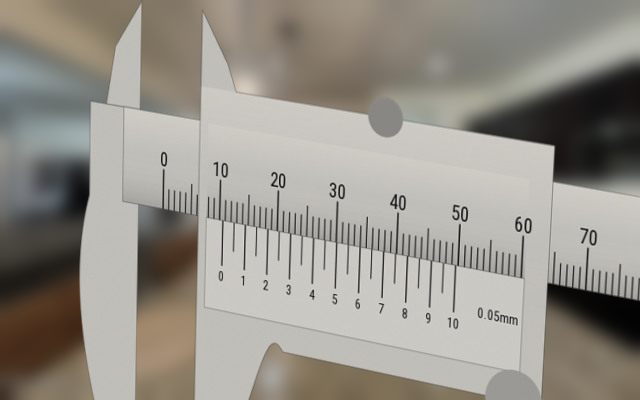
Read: value=10.6 unit=mm
